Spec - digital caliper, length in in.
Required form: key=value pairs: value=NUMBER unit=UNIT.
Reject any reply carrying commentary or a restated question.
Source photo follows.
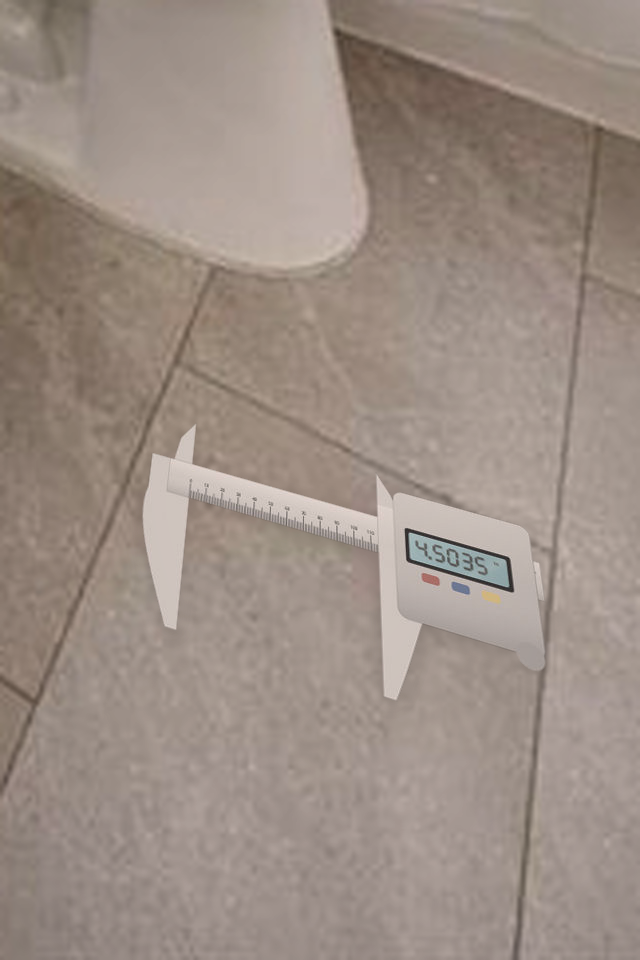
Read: value=4.5035 unit=in
